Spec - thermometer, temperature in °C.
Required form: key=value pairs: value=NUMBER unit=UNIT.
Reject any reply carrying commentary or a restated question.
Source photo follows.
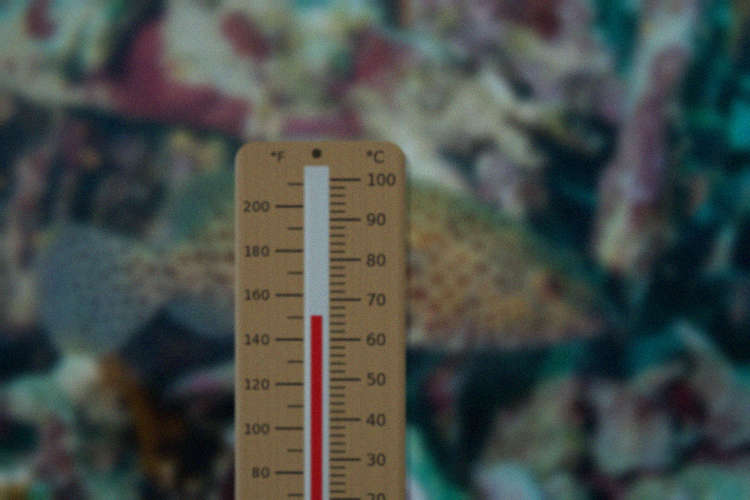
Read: value=66 unit=°C
